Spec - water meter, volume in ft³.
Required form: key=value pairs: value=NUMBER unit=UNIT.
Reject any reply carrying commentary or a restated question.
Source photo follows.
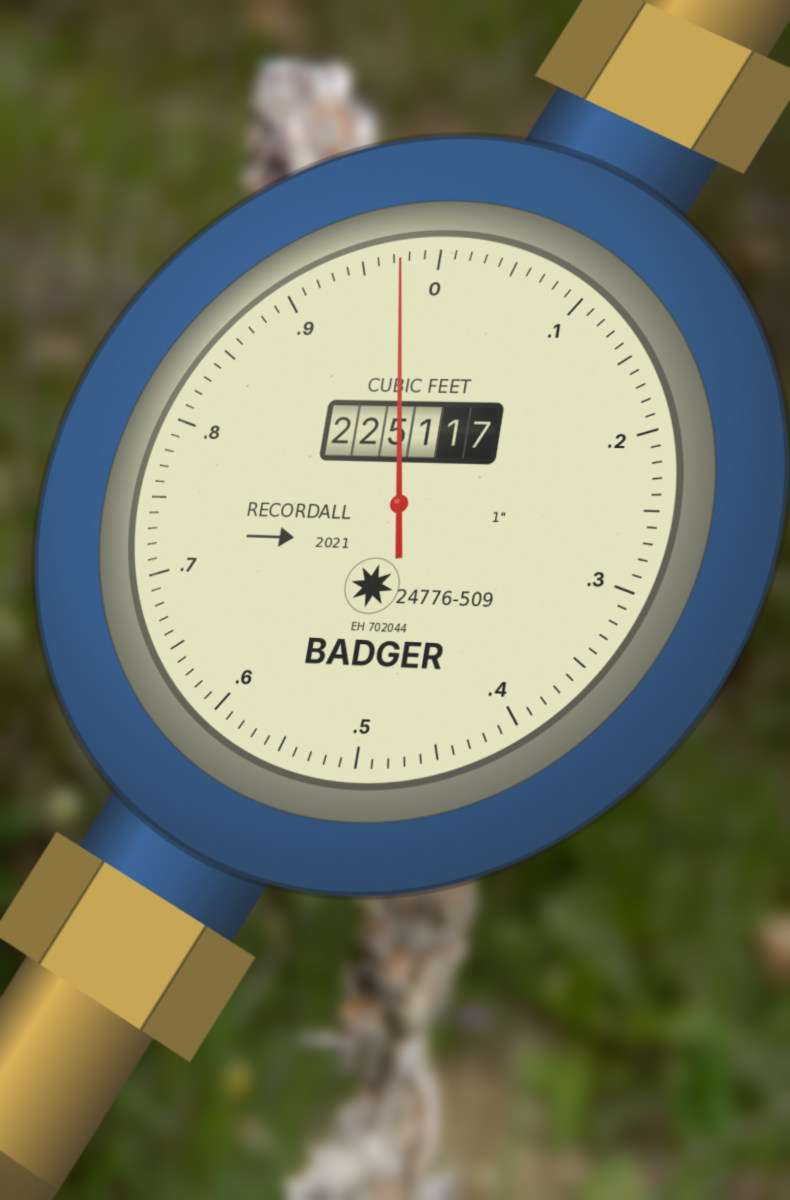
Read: value=225116.97 unit=ft³
